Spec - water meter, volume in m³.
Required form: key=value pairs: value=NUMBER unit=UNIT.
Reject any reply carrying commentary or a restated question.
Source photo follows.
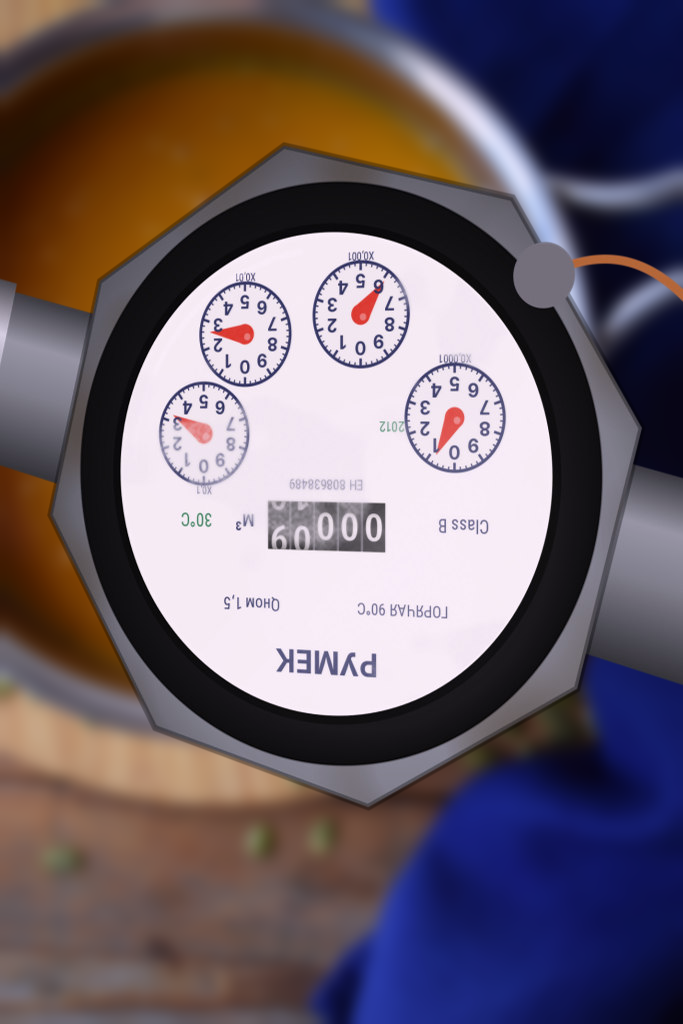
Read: value=9.3260 unit=m³
